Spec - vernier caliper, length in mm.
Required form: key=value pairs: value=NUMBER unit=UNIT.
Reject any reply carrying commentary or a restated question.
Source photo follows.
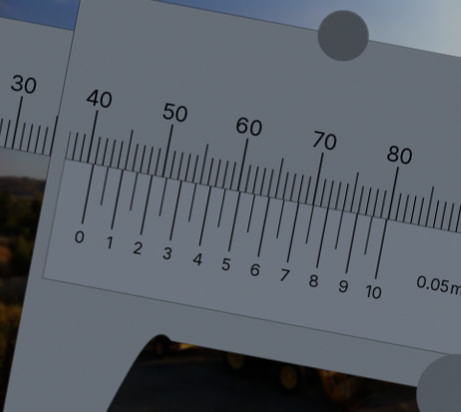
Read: value=40.8 unit=mm
